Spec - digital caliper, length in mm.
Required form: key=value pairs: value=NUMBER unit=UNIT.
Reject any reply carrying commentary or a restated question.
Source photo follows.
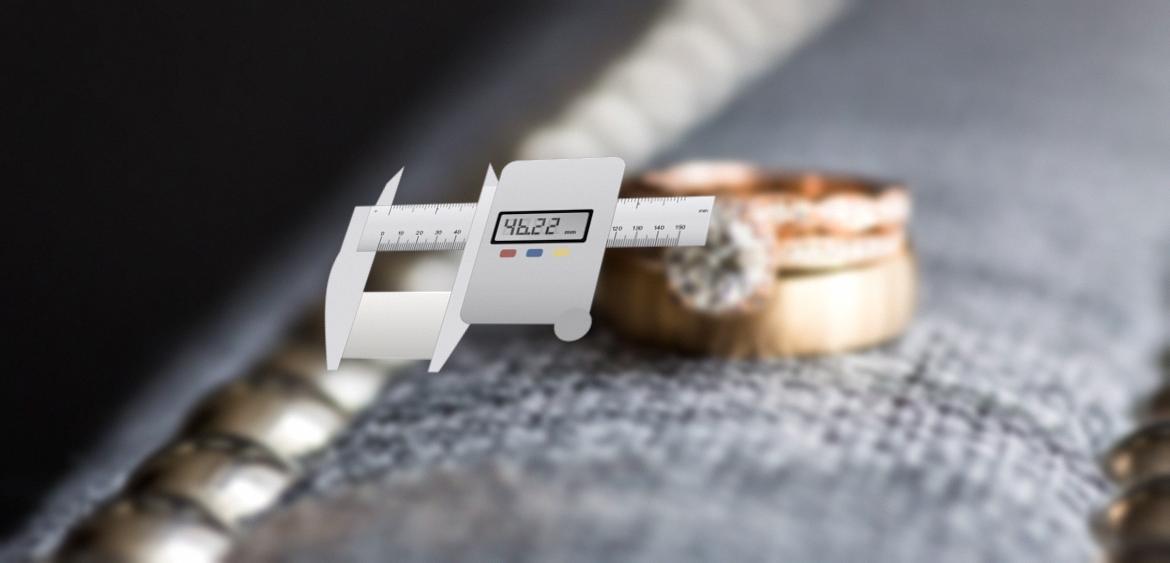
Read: value=46.22 unit=mm
